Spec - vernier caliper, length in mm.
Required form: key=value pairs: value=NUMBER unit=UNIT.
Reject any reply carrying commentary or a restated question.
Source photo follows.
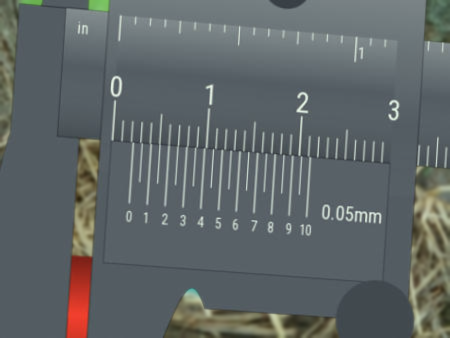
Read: value=2.2 unit=mm
